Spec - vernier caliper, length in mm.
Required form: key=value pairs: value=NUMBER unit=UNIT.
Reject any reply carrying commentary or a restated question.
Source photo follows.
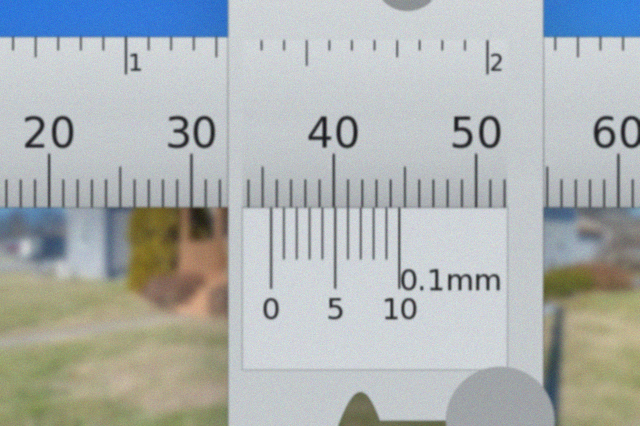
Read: value=35.6 unit=mm
